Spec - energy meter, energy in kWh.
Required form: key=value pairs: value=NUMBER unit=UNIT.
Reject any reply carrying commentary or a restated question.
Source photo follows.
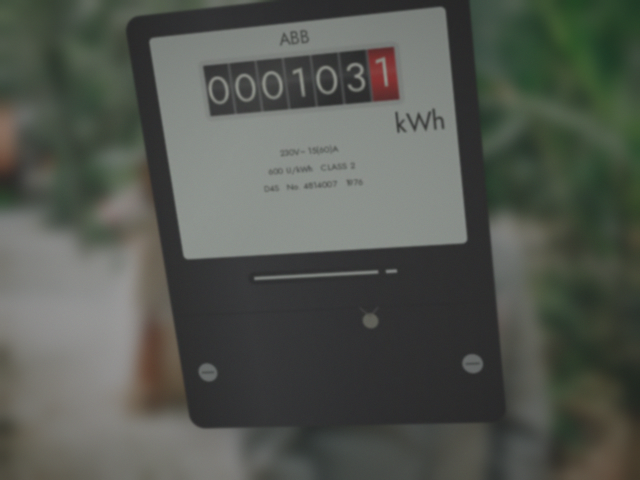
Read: value=103.1 unit=kWh
